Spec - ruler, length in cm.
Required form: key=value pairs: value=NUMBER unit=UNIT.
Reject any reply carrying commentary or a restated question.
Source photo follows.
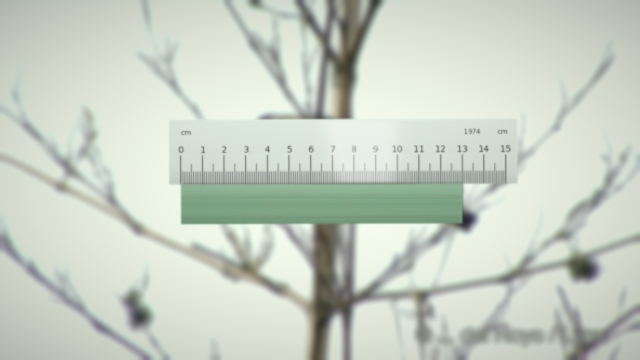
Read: value=13 unit=cm
